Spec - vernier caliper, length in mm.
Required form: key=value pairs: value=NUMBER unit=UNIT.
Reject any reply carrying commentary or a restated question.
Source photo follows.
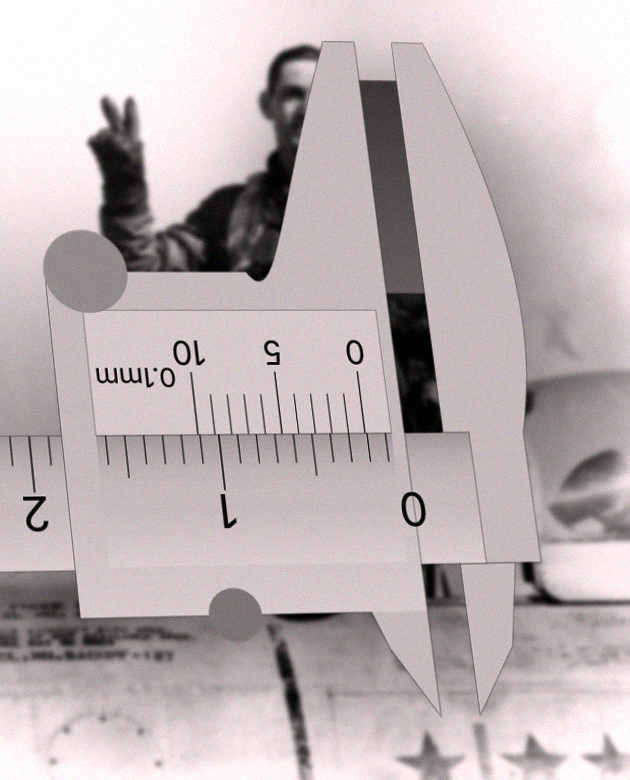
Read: value=2.1 unit=mm
